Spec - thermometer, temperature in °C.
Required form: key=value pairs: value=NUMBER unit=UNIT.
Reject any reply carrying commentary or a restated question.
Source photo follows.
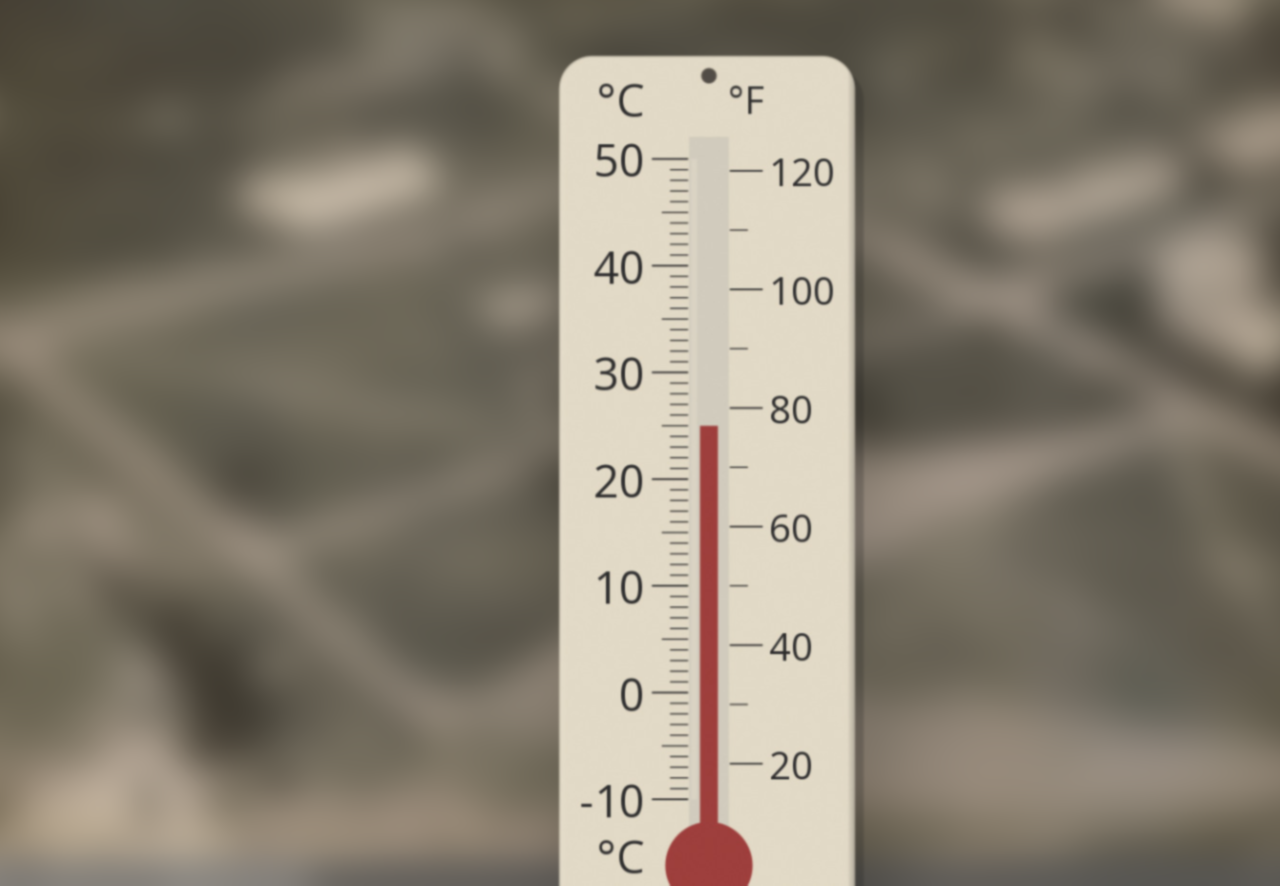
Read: value=25 unit=°C
